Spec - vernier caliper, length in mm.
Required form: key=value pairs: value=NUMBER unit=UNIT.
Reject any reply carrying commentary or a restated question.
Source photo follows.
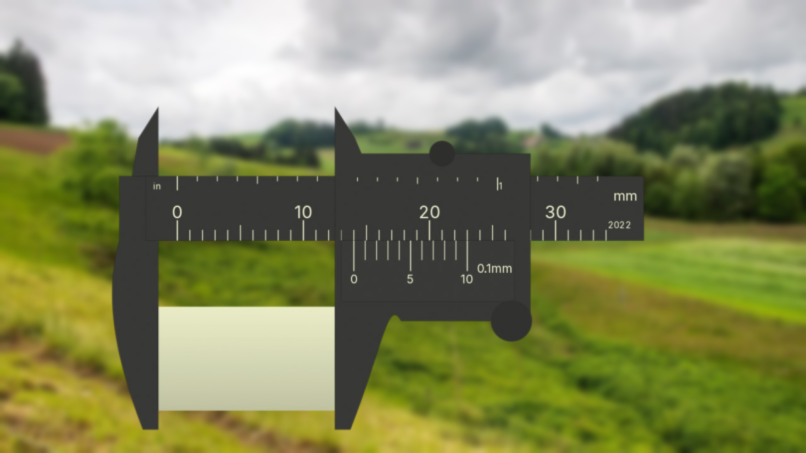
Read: value=14.0 unit=mm
